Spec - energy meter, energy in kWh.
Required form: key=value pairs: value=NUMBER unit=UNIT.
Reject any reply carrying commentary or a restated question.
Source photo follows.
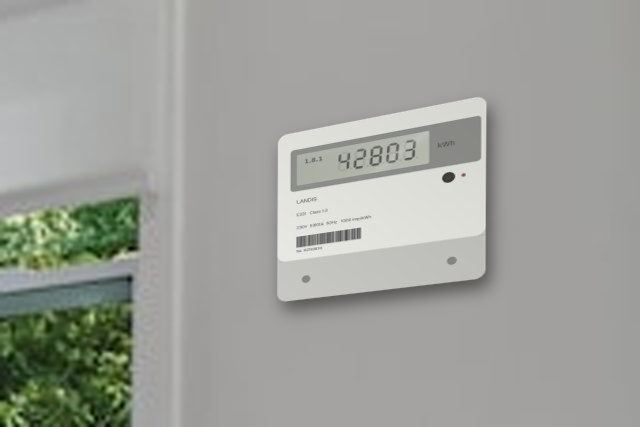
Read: value=42803 unit=kWh
